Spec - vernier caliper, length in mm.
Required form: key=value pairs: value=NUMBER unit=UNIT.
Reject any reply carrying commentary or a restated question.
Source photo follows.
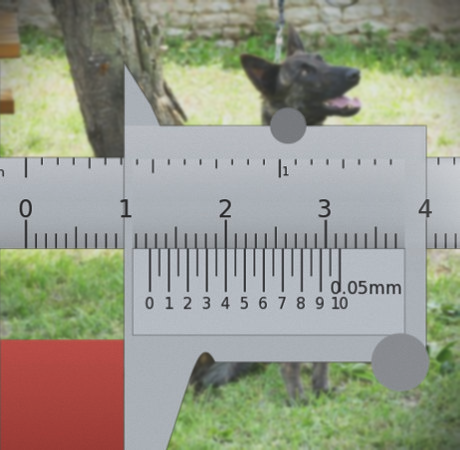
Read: value=12.4 unit=mm
